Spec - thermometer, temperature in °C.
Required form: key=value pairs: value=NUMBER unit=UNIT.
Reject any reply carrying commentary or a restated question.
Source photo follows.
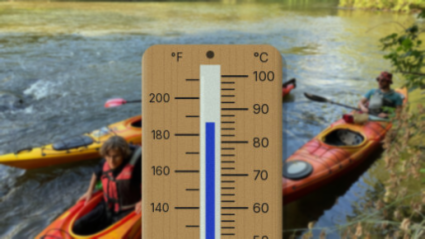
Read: value=86 unit=°C
